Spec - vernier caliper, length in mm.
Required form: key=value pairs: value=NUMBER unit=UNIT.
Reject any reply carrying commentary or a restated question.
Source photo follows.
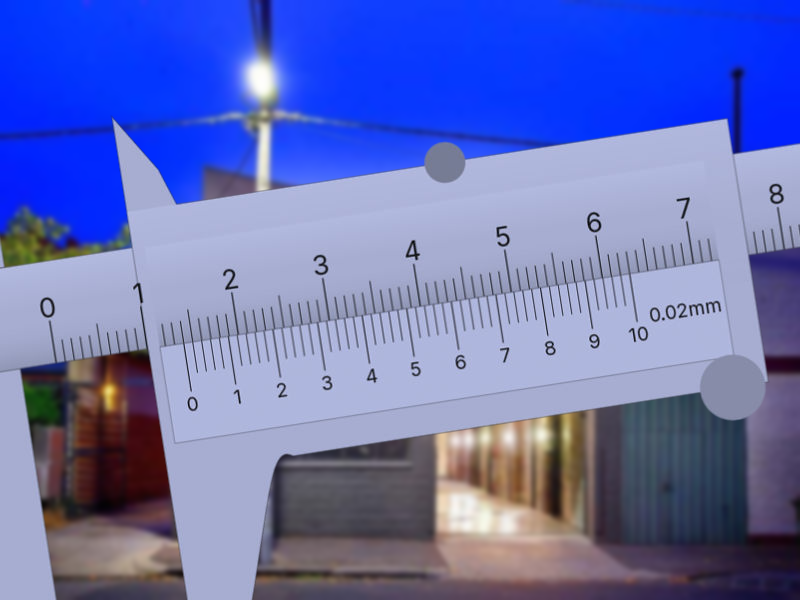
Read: value=14.0 unit=mm
